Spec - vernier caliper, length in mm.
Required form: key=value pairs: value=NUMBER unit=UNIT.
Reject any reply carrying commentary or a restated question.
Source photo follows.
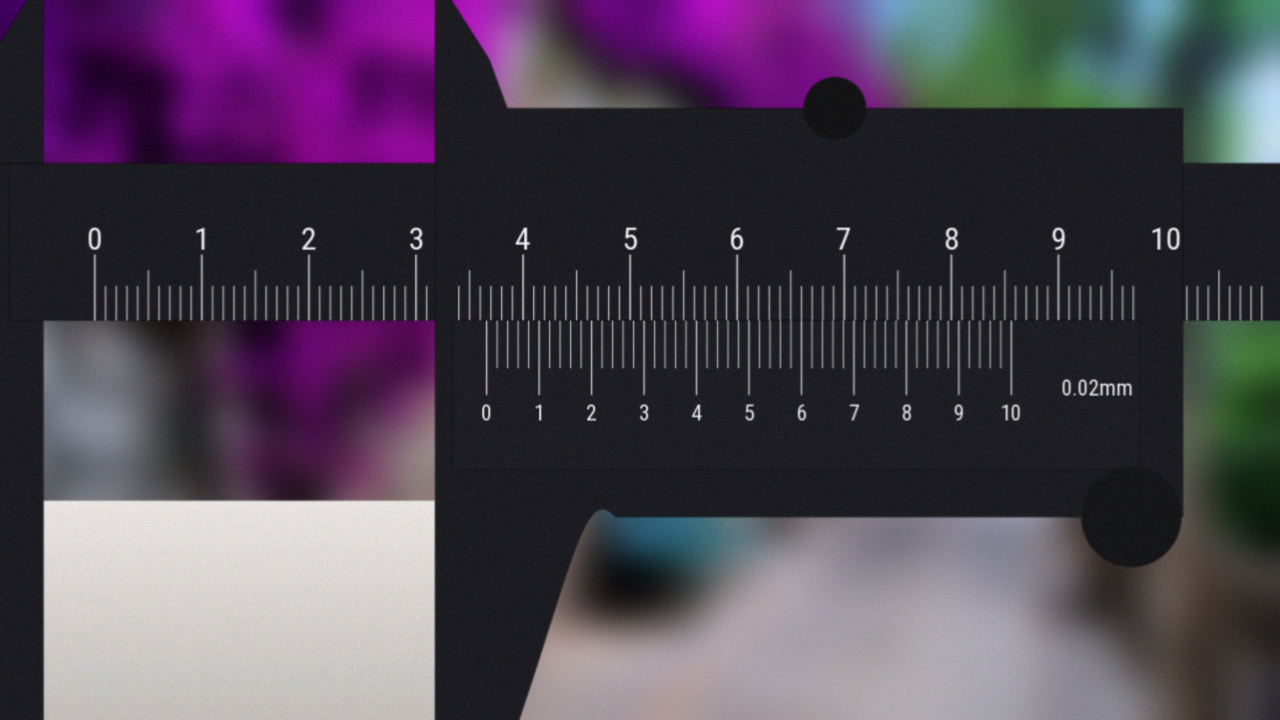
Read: value=36.6 unit=mm
